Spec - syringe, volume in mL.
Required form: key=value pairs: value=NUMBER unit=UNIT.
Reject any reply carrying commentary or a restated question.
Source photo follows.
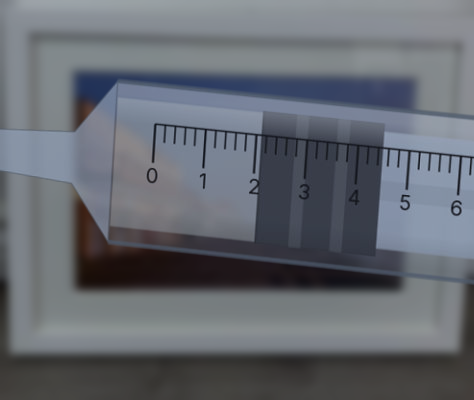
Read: value=2.1 unit=mL
